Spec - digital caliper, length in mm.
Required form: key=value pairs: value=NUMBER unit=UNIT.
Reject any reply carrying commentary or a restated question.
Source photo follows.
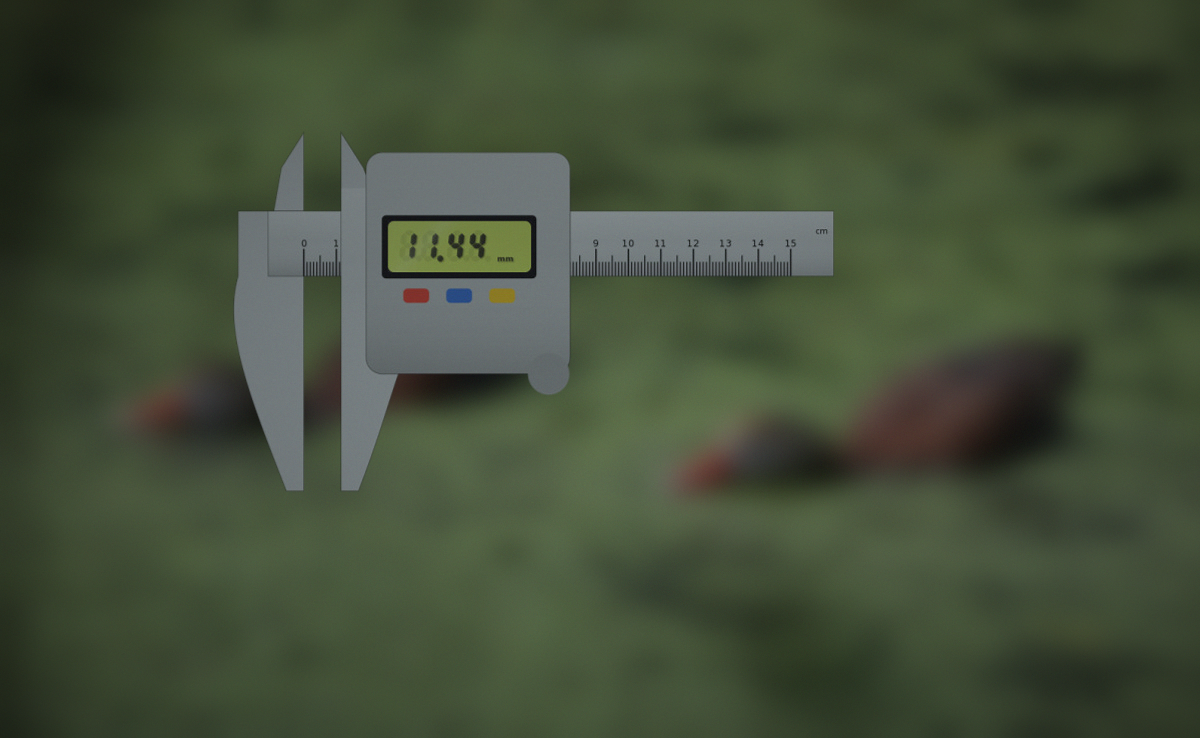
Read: value=11.44 unit=mm
